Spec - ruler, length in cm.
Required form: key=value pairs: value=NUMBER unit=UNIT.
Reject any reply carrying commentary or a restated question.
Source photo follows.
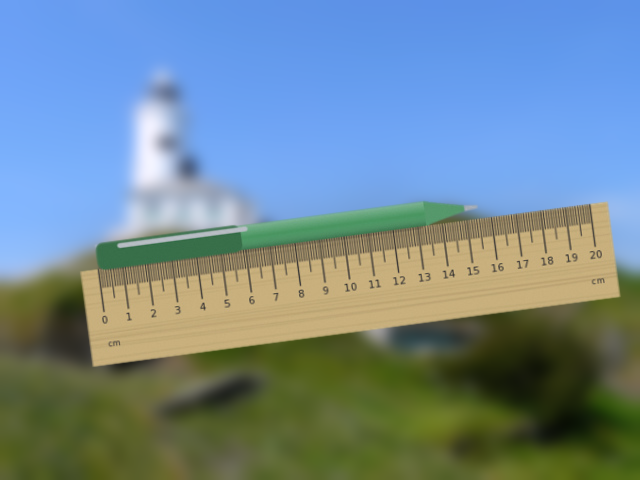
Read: value=15.5 unit=cm
